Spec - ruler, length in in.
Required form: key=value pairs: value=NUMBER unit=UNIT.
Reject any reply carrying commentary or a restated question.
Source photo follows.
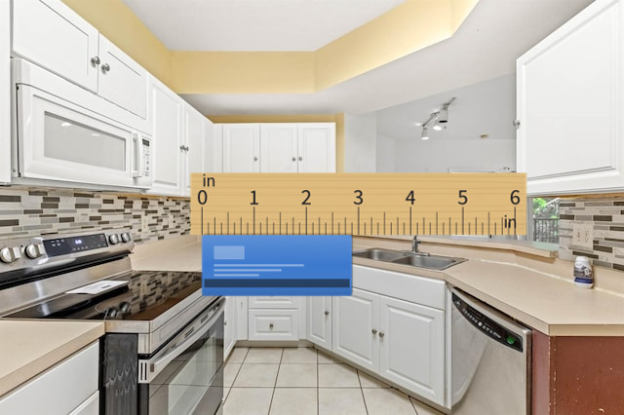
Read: value=2.875 unit=in
